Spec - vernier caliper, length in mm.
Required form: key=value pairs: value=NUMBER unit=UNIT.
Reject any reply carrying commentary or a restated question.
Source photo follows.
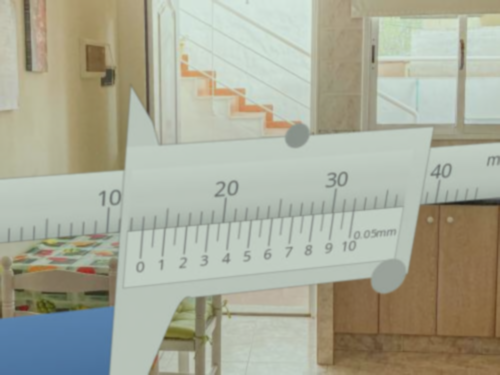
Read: value=13.0 unit=mm
